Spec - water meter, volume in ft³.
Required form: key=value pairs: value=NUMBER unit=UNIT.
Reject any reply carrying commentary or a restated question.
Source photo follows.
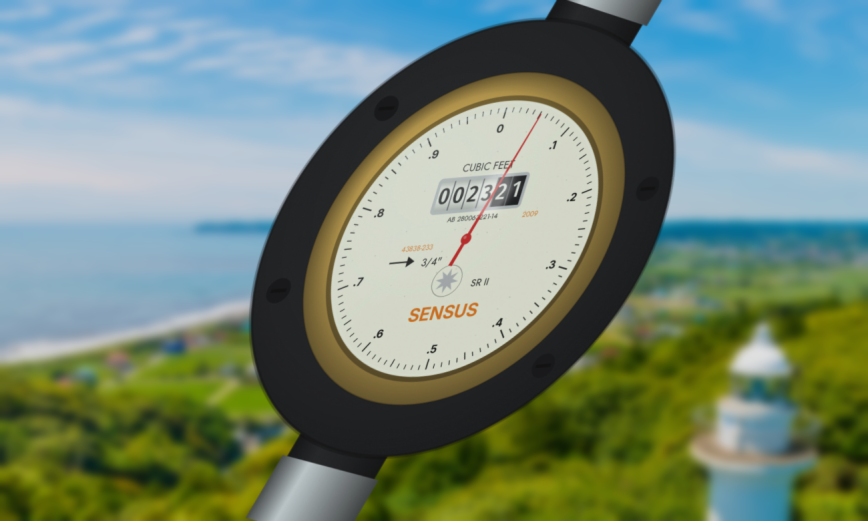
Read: value=2321.05 unit=ft³
